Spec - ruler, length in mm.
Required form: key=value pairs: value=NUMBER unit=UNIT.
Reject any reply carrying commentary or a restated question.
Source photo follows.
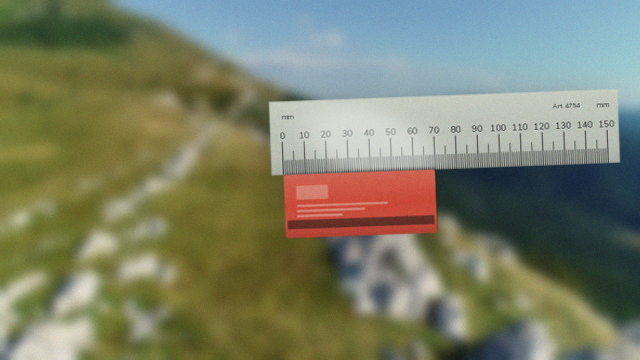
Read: value=70 unit=mm
